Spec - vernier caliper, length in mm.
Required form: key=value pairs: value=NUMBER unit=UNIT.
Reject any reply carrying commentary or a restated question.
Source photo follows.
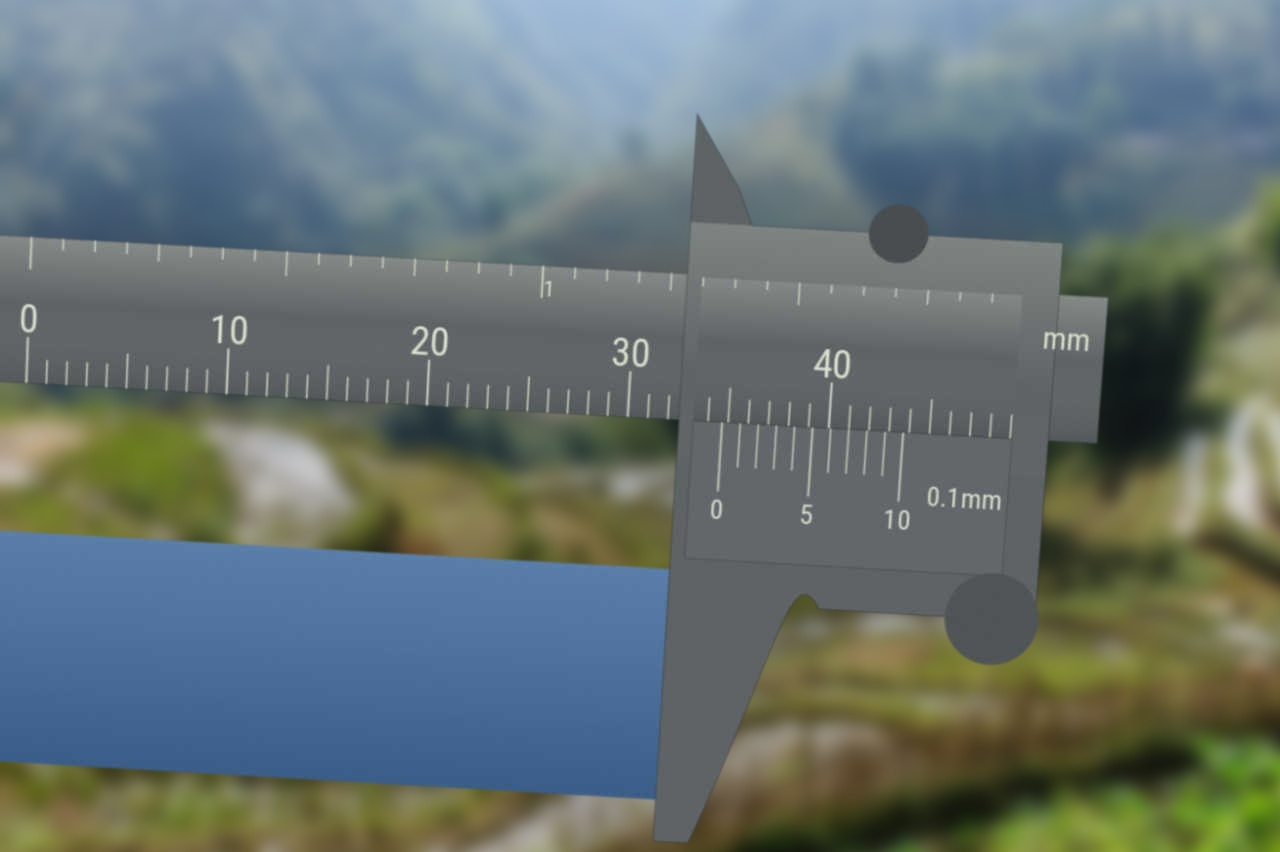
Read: value=34.7 unit=mm
